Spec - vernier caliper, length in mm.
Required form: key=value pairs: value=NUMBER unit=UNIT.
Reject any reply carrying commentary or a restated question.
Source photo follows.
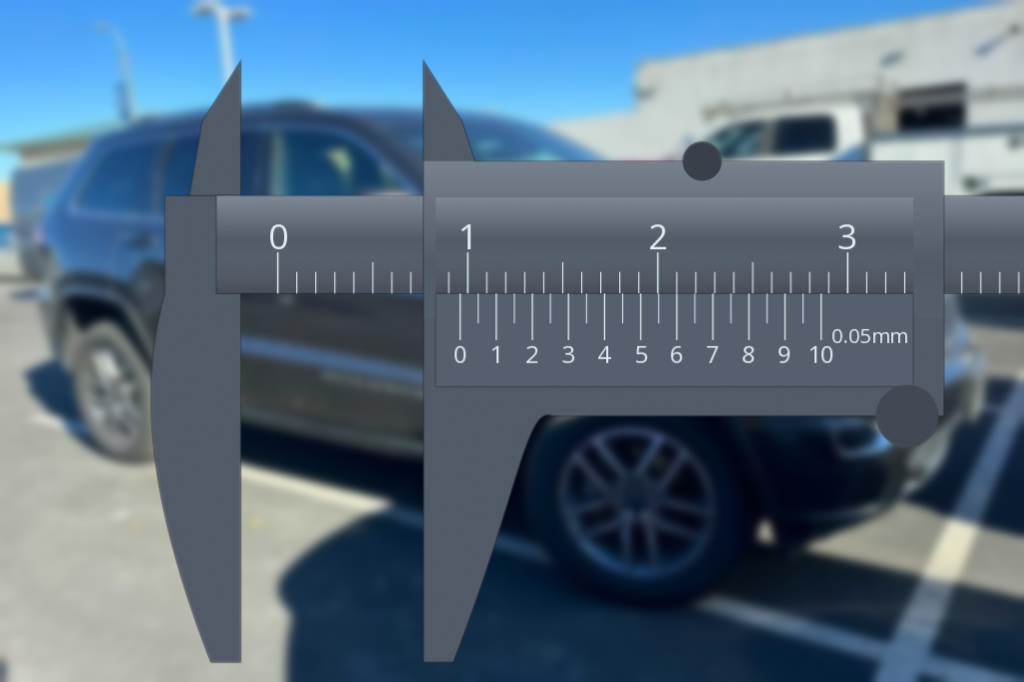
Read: value=9.6 unit=mm
